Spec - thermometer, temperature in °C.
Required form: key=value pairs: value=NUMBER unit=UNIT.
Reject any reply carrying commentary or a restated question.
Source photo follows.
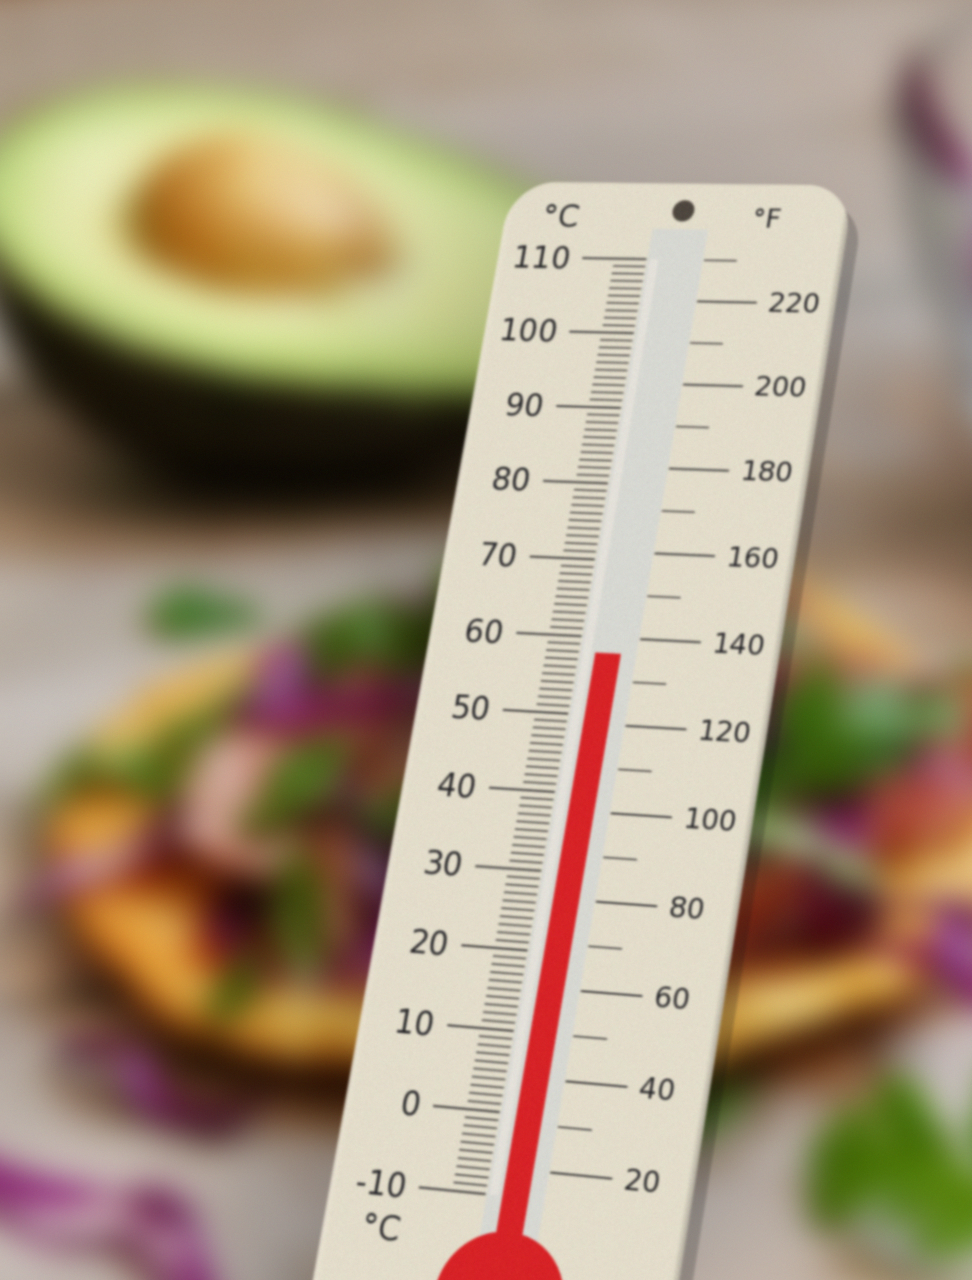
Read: value=58 unit=°C
